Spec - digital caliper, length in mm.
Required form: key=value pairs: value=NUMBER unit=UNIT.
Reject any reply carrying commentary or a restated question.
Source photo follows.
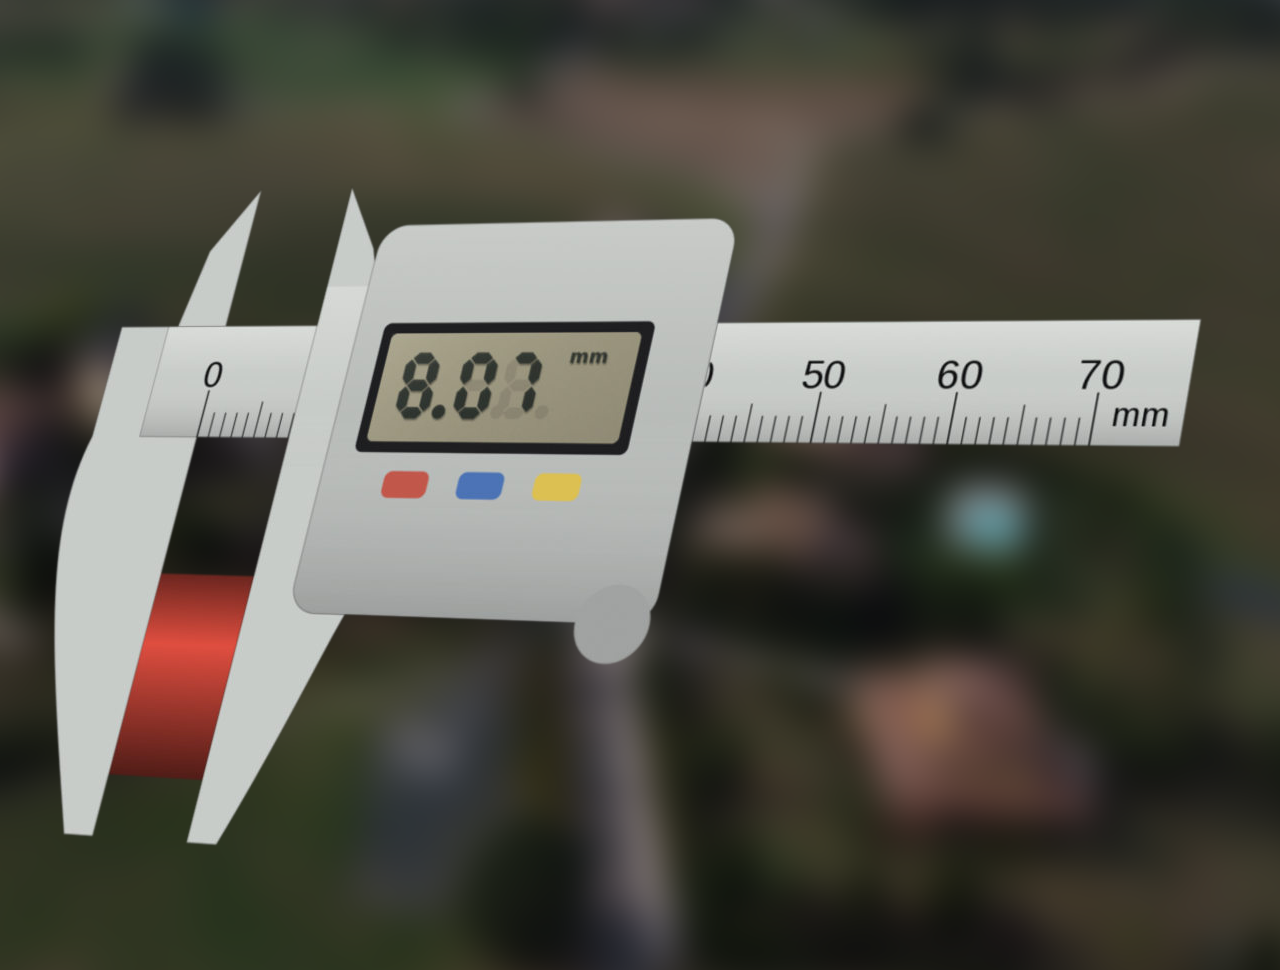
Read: value=8.07 unit=mm
